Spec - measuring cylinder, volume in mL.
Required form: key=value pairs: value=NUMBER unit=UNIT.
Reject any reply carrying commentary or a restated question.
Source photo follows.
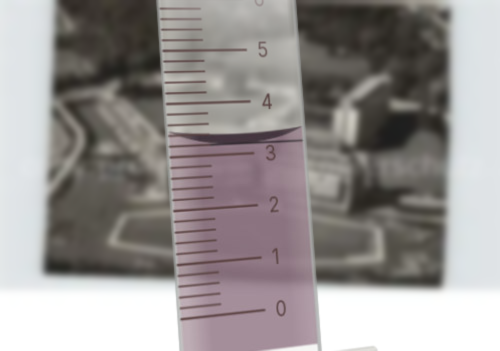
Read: value=3.2 unit=mL
